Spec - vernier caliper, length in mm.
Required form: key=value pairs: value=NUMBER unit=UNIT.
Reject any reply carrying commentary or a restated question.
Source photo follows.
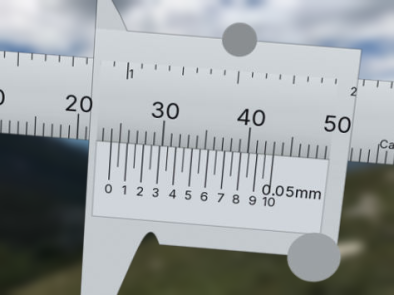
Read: value=24.0 unit=mm
